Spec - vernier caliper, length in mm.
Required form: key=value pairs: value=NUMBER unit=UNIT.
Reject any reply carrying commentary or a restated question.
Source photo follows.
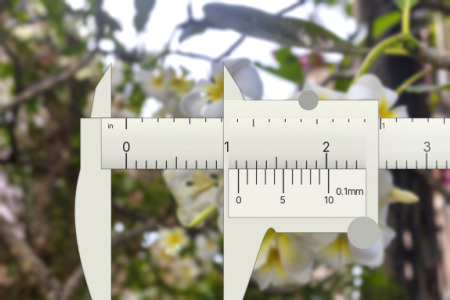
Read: value=11.2 unit=mm
